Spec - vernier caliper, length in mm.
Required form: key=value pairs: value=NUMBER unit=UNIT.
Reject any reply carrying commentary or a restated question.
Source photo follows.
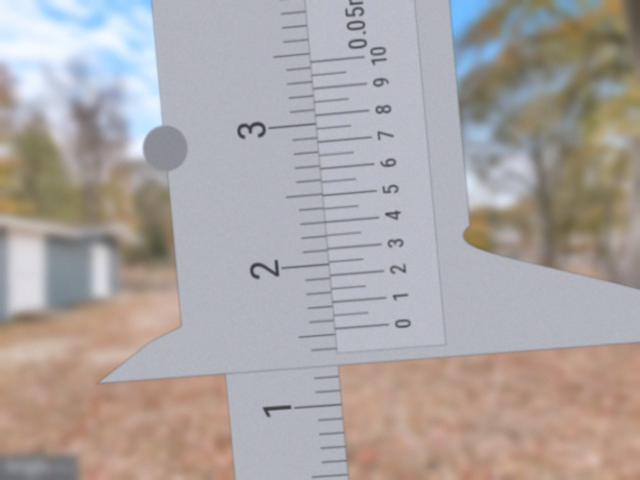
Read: value=15.4 unit=mm
